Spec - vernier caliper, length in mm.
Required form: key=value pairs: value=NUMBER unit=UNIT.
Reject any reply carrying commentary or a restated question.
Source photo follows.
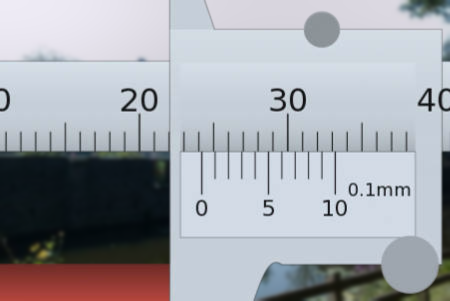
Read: value=24.2 unit=mm
